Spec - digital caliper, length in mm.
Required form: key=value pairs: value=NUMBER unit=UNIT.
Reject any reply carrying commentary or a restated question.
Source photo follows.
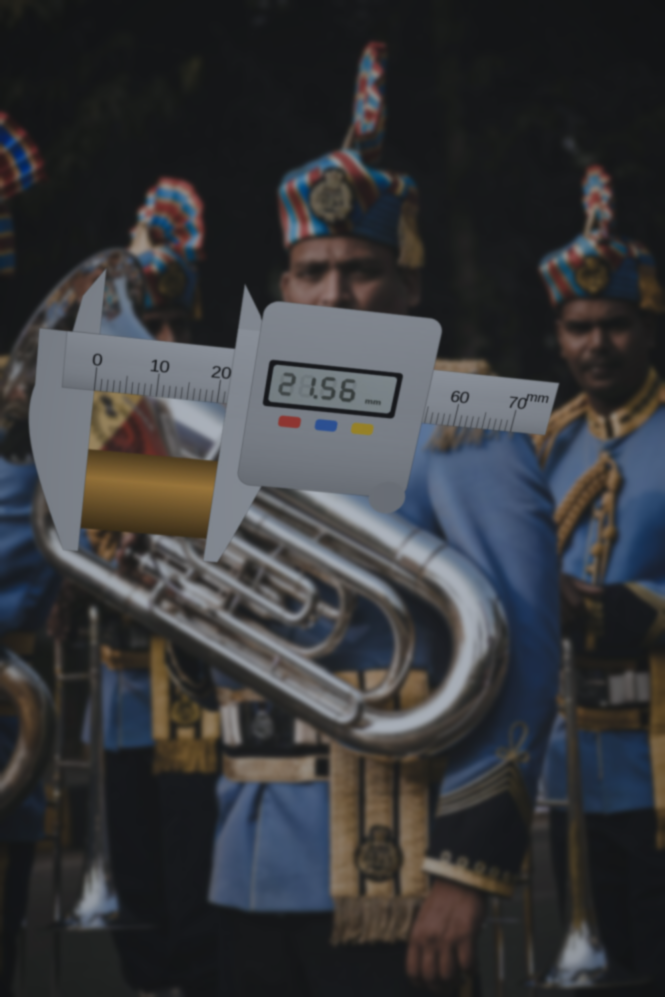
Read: value=21.56 unit=mm
